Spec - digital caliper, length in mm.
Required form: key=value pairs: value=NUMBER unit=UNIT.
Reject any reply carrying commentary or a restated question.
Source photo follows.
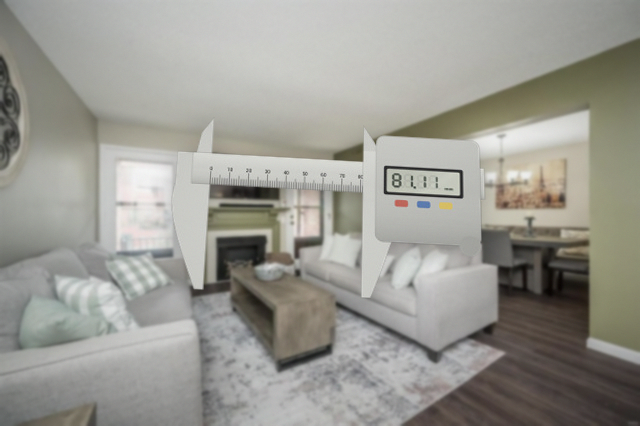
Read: value=81.11 unit=mm
